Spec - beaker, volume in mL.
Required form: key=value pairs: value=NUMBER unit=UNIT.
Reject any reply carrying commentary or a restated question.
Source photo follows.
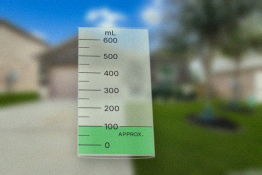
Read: value=100 unit=mL
